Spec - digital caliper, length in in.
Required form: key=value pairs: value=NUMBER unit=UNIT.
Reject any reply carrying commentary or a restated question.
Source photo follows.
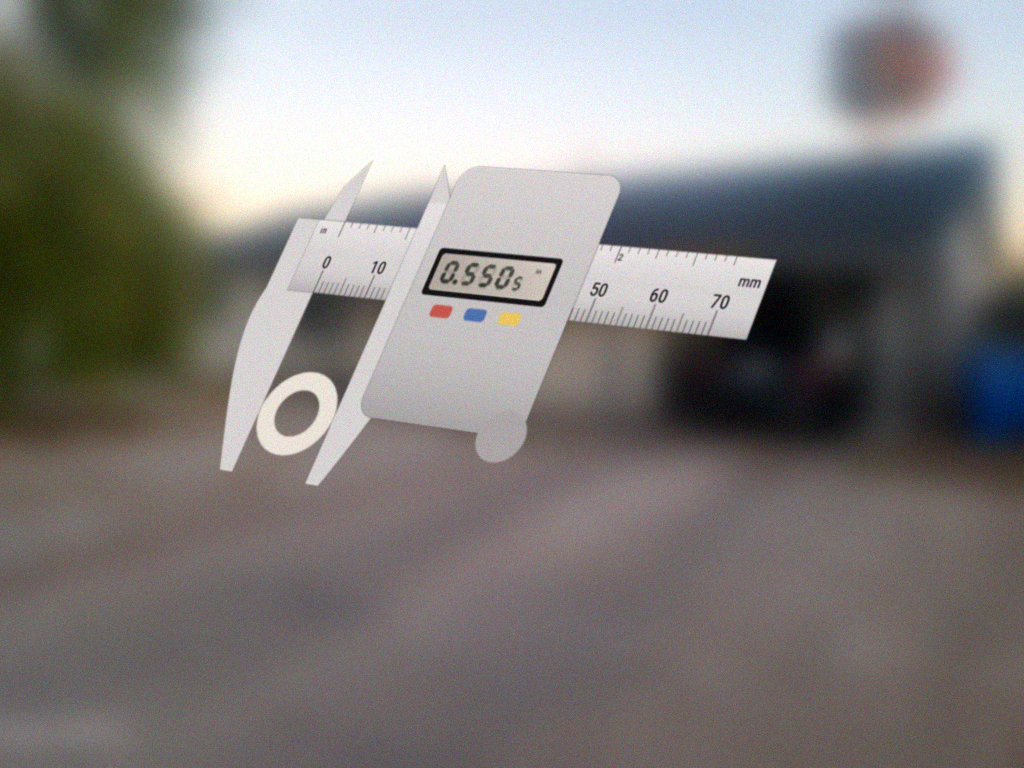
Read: value=0.5505 unit=in
